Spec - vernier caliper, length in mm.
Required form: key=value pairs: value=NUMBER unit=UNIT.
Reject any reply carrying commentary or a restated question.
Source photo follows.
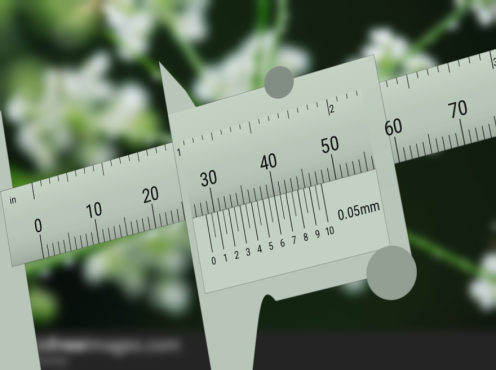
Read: value=28.6 unit=mm
